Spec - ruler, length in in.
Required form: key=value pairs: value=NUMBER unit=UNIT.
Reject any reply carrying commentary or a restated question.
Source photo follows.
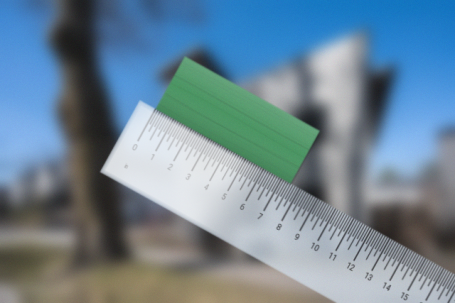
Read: value=7.5 unit=in
